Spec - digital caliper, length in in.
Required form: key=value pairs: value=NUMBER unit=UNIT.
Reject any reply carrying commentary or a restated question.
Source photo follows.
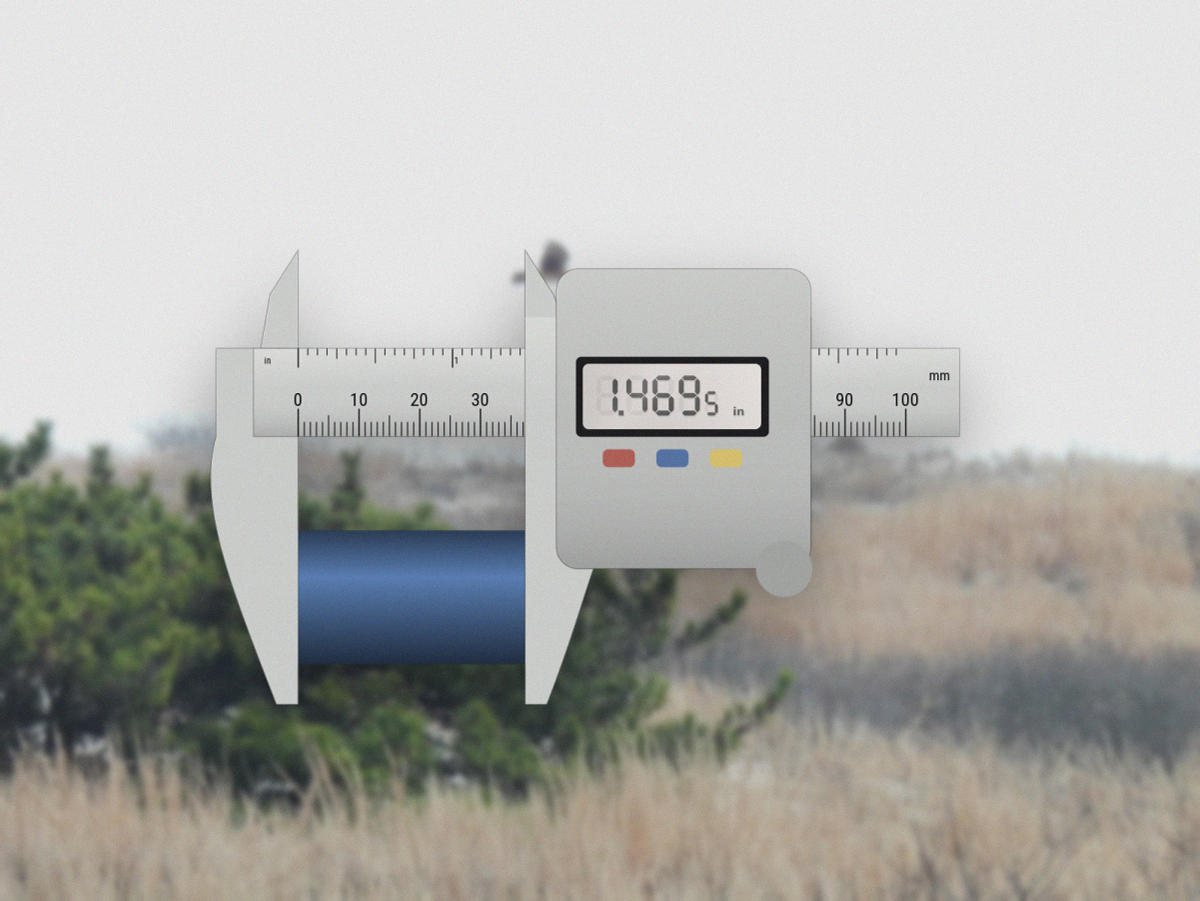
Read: value=1.4695 unit=in
